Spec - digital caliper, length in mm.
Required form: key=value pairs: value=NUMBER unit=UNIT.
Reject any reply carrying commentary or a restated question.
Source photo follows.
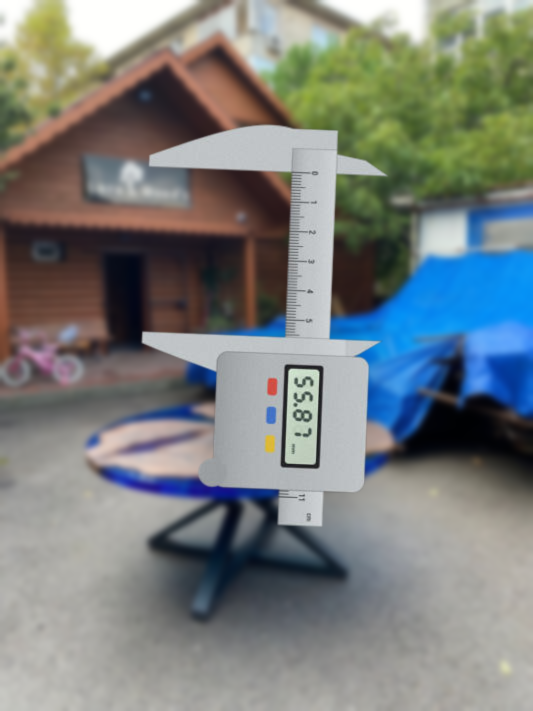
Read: value=55.87 unit=mm
